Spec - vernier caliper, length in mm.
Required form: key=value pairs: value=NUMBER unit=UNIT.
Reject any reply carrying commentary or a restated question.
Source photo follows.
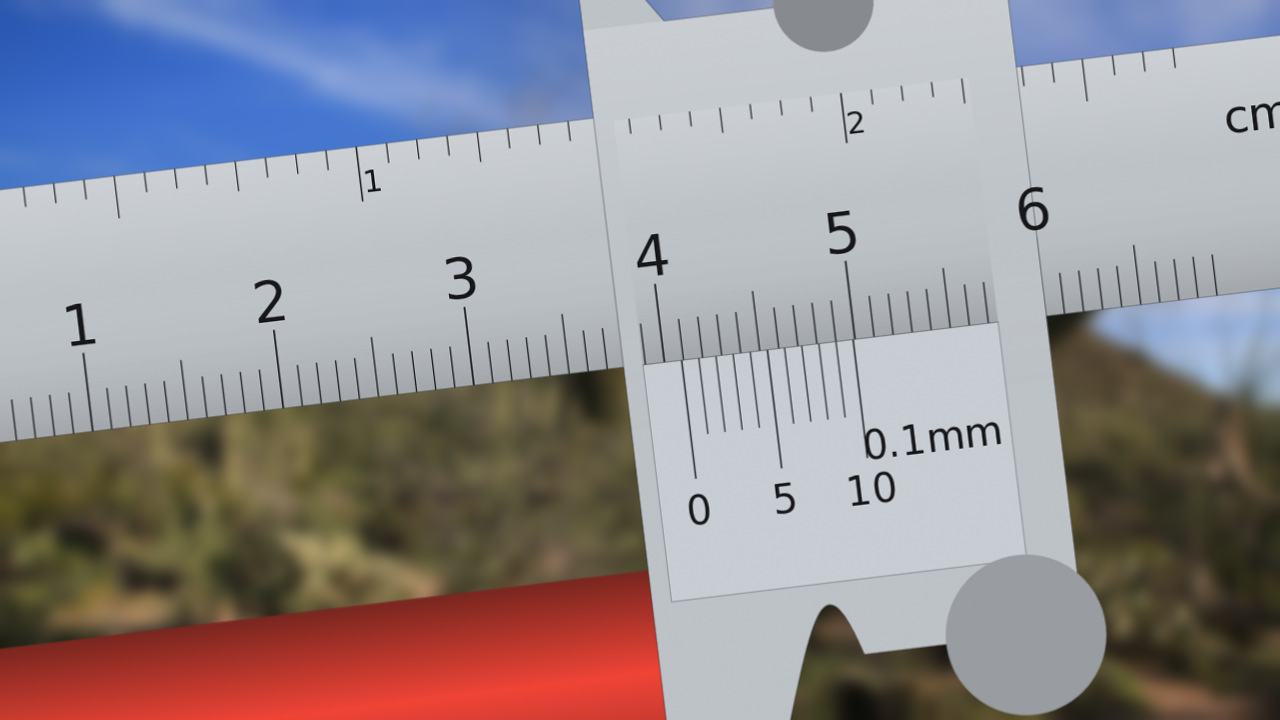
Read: value=40.9 unit=mm
